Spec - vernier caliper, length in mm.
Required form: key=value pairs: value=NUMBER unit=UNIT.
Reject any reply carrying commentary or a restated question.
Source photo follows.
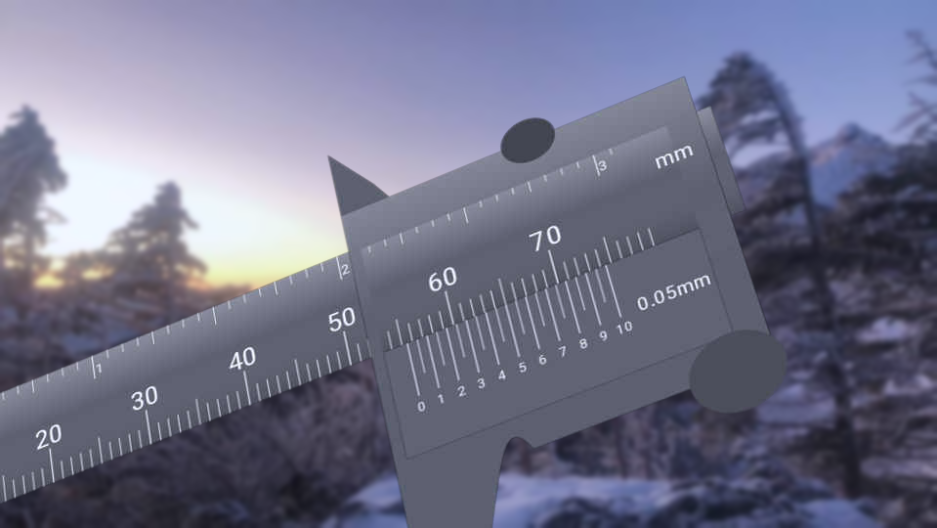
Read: value=55.5 unit=mm
